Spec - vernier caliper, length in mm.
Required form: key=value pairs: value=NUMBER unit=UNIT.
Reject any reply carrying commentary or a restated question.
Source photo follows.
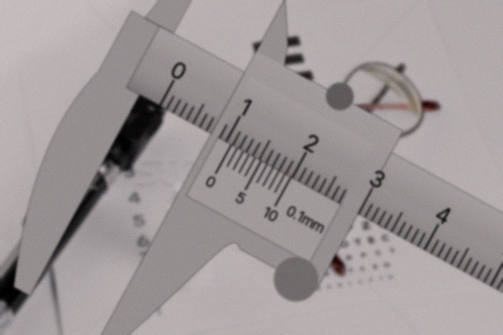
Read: value=10.8 unit=mm
